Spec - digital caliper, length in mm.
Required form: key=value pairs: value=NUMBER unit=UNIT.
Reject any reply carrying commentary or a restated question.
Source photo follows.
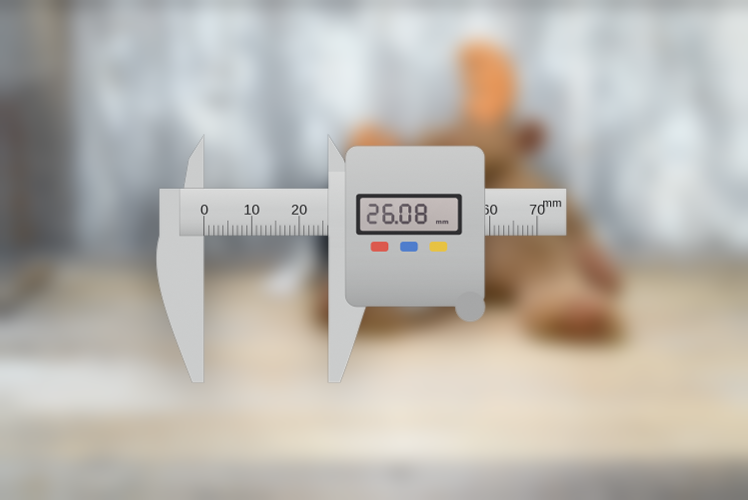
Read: value=26.08 unit=mm
